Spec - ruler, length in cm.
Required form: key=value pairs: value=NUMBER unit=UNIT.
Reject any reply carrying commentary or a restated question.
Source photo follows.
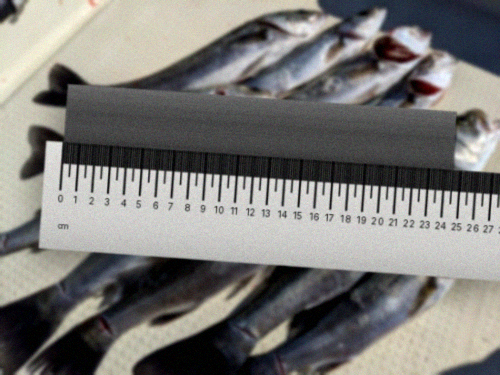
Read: value=24.5 unit=cm
